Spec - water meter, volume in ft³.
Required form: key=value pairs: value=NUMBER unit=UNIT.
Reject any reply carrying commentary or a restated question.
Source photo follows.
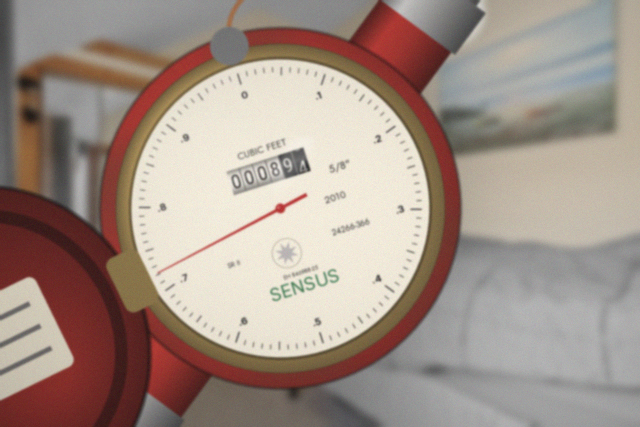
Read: value=893.72 unit=ft³
